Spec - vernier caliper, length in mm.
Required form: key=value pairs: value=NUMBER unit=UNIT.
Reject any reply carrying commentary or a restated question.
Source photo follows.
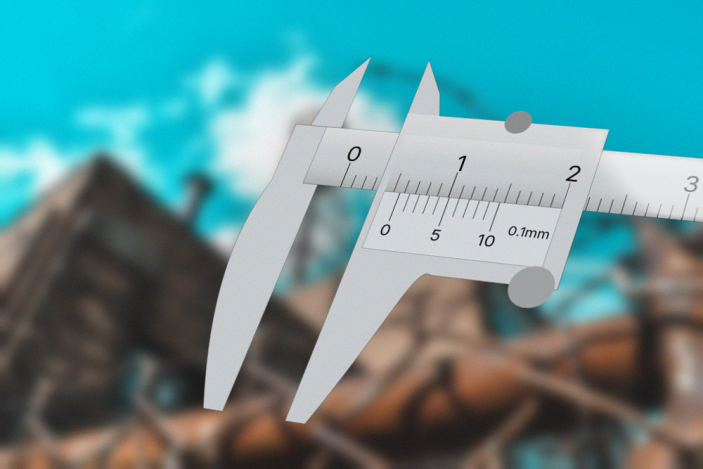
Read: value=5.6 unit=mm
